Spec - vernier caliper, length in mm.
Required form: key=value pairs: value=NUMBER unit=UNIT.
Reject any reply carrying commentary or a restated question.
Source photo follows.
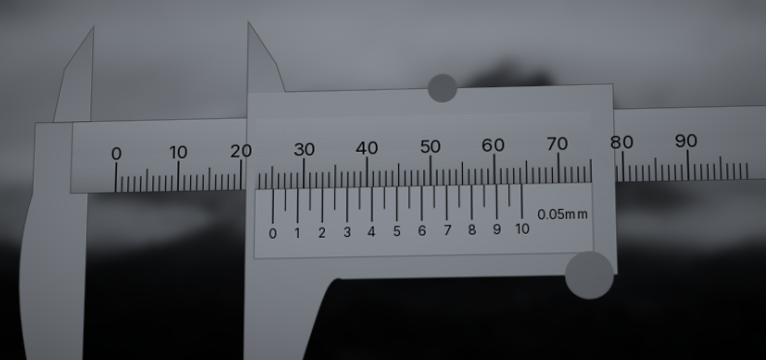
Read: value=25.2 unit=mm
